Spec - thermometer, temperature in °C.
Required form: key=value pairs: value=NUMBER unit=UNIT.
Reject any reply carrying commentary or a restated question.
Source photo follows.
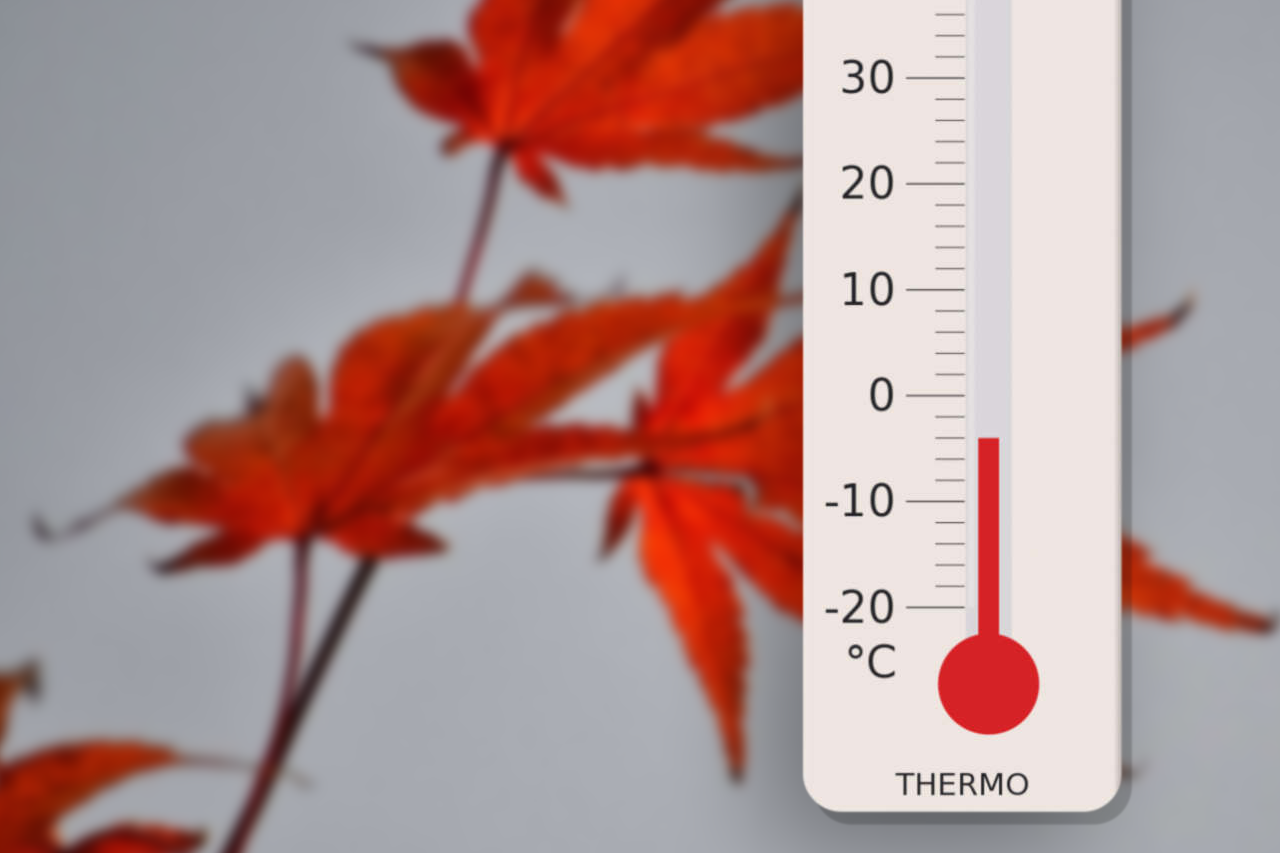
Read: value=-4 unit=°C
